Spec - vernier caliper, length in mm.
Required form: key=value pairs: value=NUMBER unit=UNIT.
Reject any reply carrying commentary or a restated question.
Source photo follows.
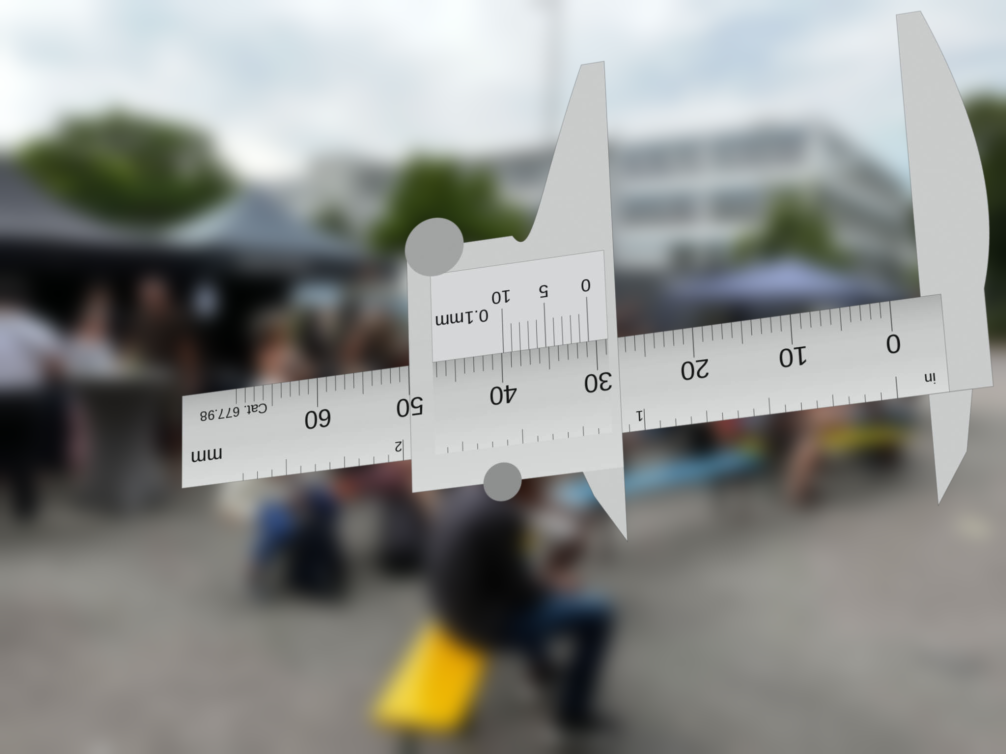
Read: value=30.8 unit=mm
